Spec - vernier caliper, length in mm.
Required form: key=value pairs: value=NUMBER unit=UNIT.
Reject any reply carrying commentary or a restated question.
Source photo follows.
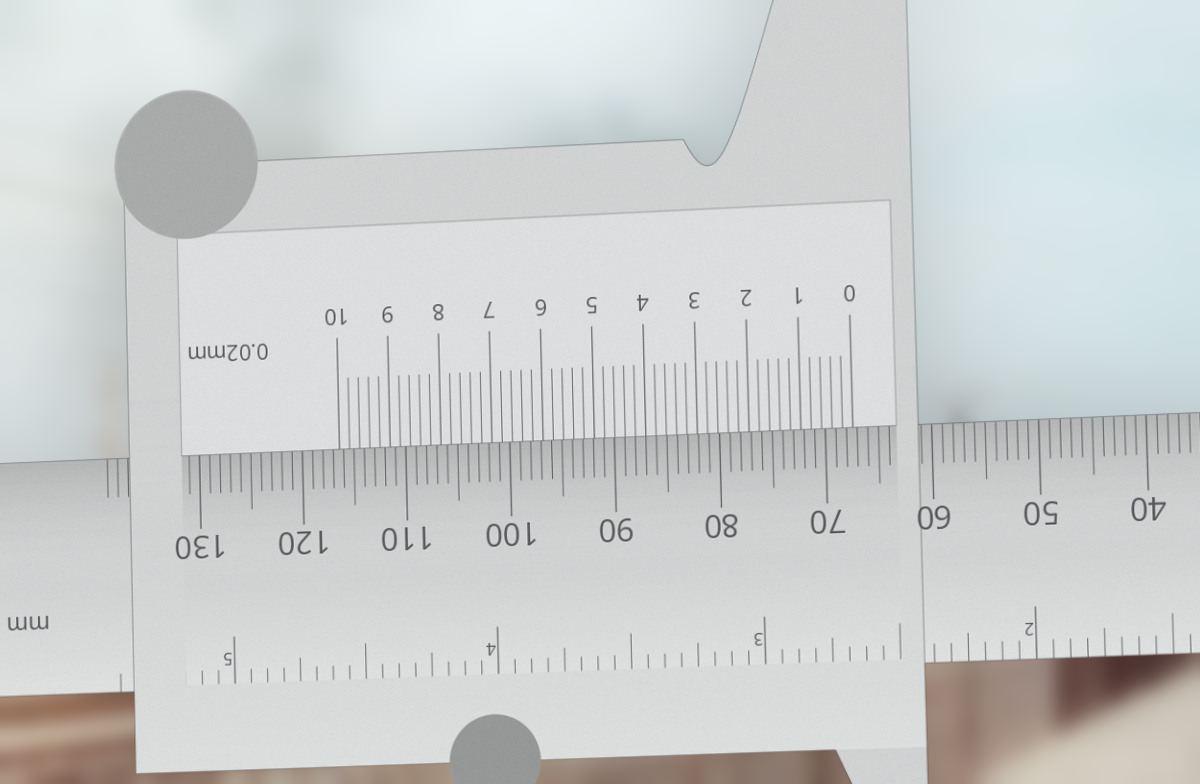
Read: value=67.4 unit=mm
